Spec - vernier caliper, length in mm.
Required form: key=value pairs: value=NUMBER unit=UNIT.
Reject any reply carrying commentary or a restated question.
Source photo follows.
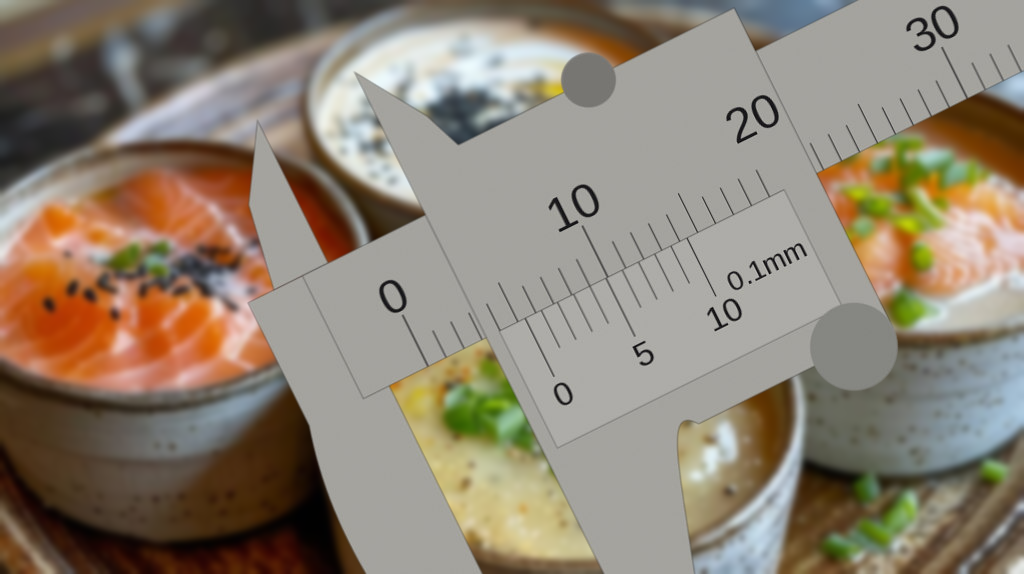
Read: value=5.4 unit=mm
